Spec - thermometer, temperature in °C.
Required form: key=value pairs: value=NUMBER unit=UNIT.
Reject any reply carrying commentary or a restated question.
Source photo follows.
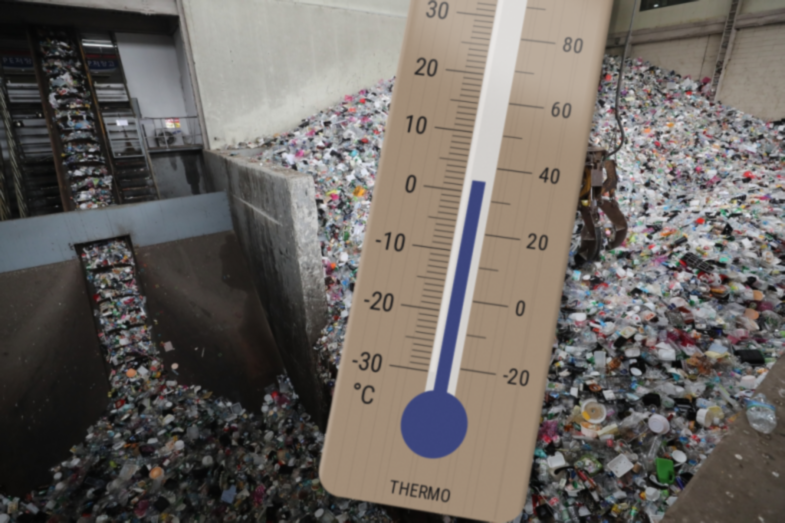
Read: value=2 unit=°C
